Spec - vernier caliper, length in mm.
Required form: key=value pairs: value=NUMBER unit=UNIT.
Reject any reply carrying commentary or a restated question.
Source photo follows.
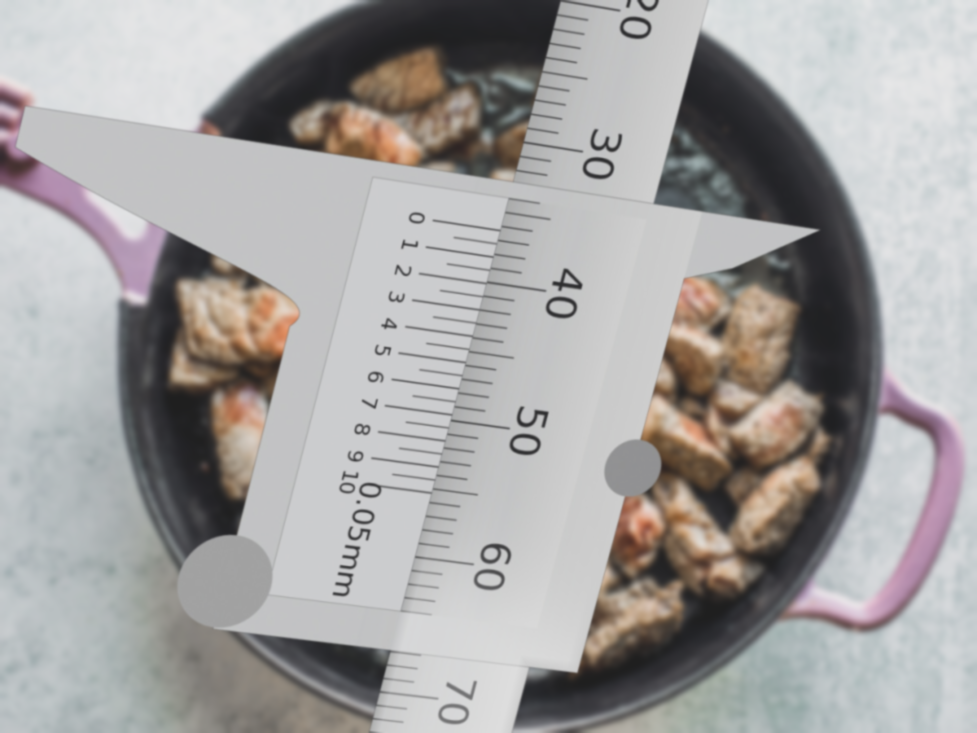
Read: value=36.3 unit=mm
